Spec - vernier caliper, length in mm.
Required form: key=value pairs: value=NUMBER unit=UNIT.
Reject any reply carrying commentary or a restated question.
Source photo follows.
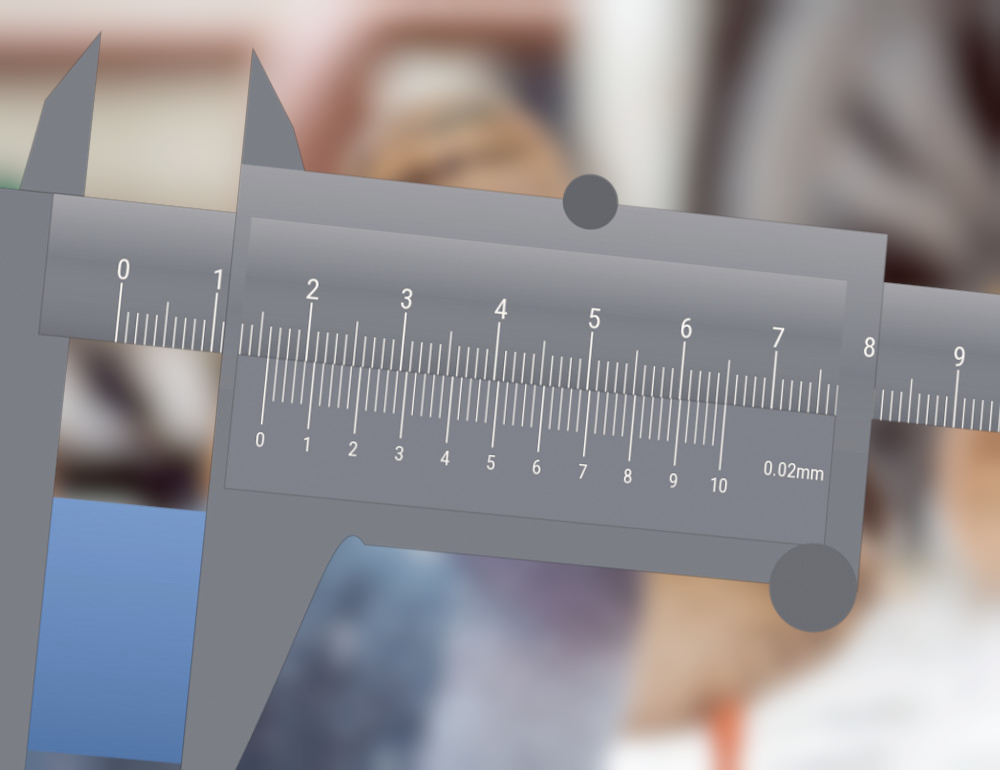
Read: value=16.0 unit=mm
